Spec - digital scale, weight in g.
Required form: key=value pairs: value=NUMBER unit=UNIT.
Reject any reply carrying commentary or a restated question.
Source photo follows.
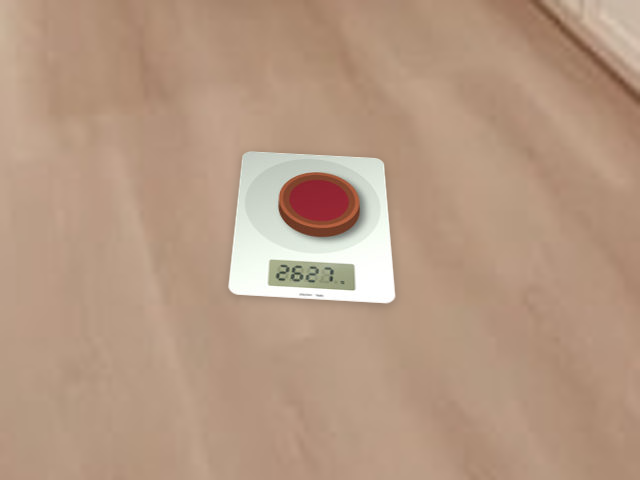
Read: value=2627 unit=g
